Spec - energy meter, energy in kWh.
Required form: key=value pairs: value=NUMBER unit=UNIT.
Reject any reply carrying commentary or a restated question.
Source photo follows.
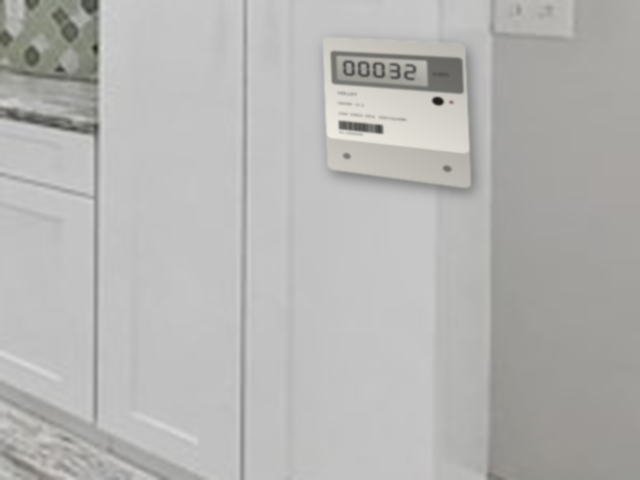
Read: value=32 unit=kWh
